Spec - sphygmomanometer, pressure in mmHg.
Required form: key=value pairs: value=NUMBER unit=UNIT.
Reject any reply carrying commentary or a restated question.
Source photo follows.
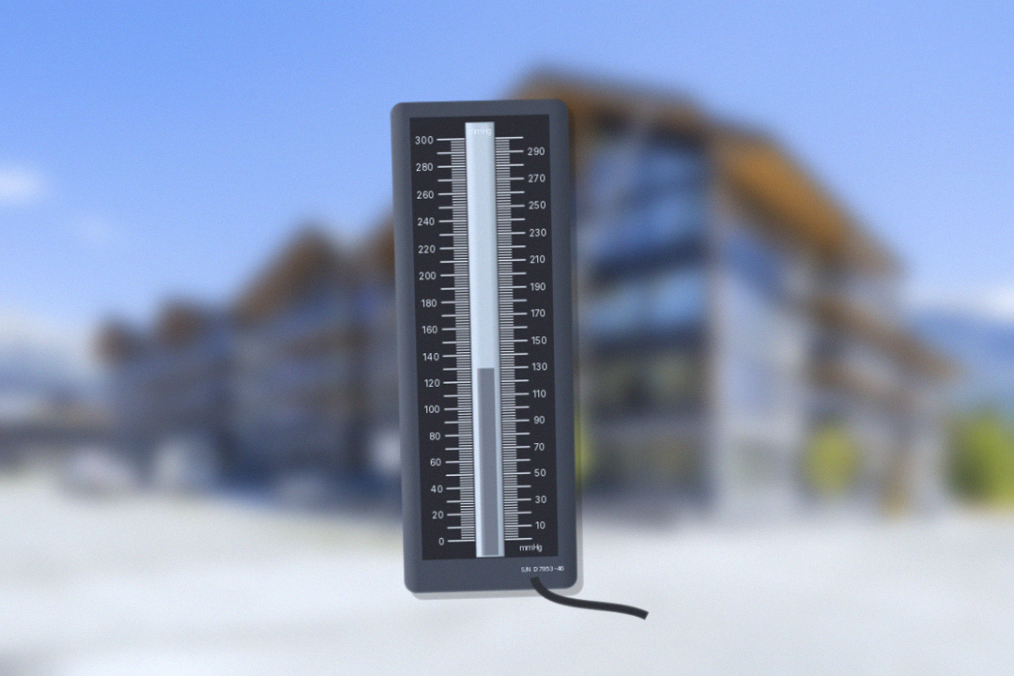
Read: value=130 unit=mmHg
